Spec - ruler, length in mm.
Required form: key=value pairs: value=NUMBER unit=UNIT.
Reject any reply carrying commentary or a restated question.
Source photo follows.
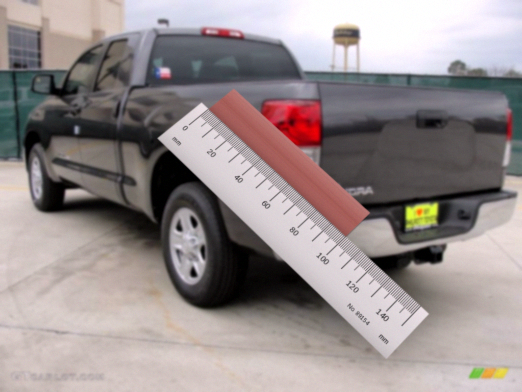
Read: value=100 unit=mm
